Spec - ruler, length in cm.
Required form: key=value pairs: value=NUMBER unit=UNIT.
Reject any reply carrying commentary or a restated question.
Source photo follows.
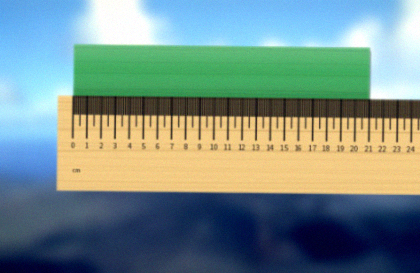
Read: value=21 unit=cm
